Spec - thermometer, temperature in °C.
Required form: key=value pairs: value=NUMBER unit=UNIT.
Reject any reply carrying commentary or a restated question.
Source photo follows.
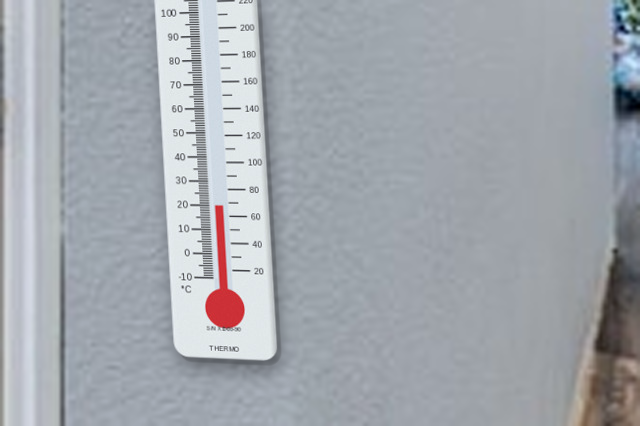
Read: value=20 unit=°C
